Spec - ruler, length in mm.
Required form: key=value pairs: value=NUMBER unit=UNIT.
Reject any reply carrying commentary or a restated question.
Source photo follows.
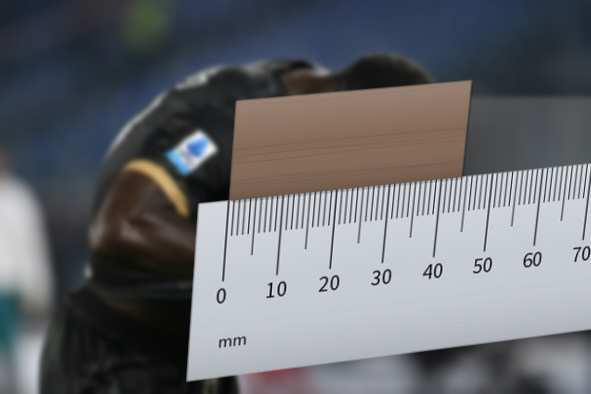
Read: value=44 unit=mm
